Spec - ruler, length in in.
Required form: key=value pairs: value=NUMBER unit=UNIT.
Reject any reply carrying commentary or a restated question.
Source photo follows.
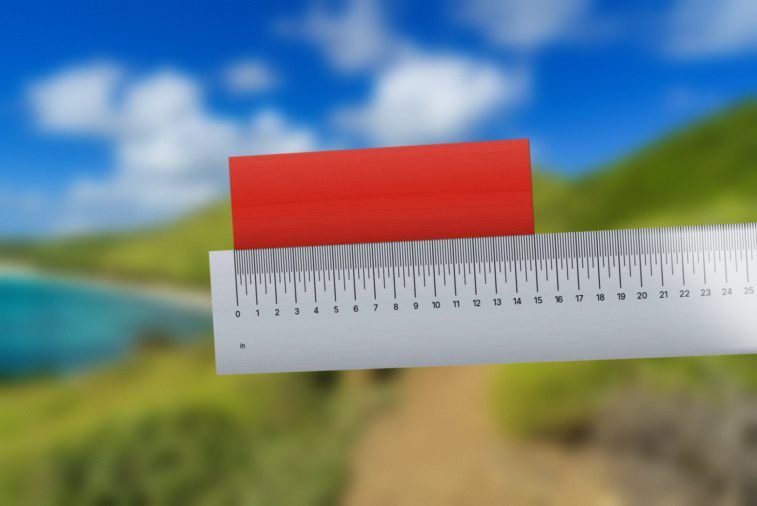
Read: value=15 unit=in
